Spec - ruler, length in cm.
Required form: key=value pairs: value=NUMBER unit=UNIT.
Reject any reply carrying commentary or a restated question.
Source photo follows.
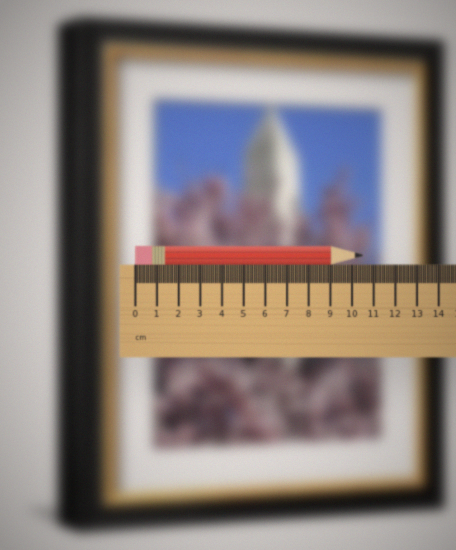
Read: value=10.5 unit=cm
